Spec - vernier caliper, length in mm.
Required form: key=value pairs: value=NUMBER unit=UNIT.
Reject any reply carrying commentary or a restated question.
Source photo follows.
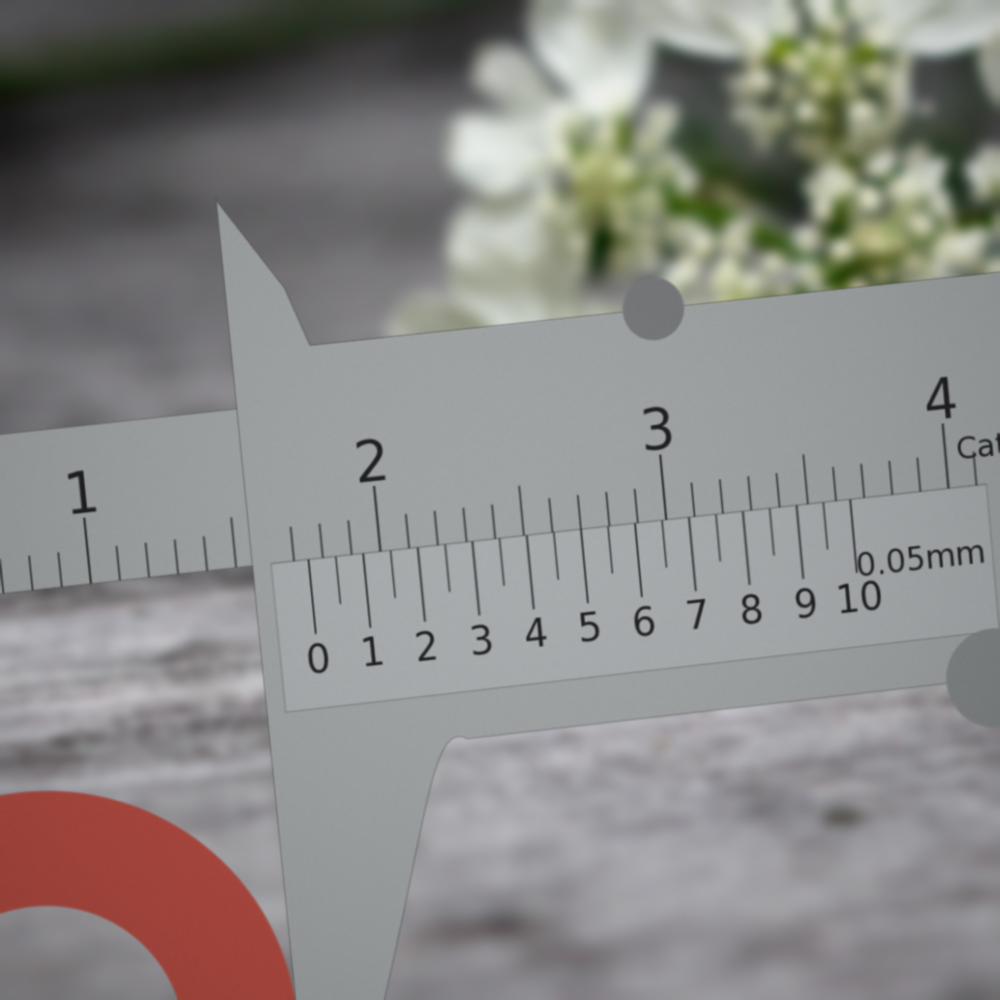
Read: value=17.50 unit=mm
